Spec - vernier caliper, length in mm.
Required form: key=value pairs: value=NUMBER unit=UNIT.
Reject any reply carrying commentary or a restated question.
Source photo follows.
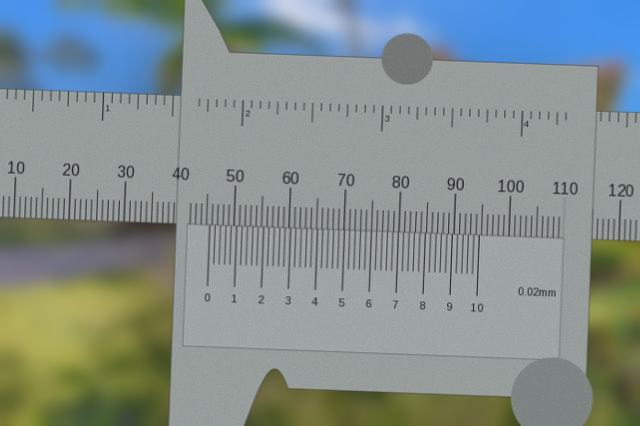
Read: value=45.6 unit=mm
